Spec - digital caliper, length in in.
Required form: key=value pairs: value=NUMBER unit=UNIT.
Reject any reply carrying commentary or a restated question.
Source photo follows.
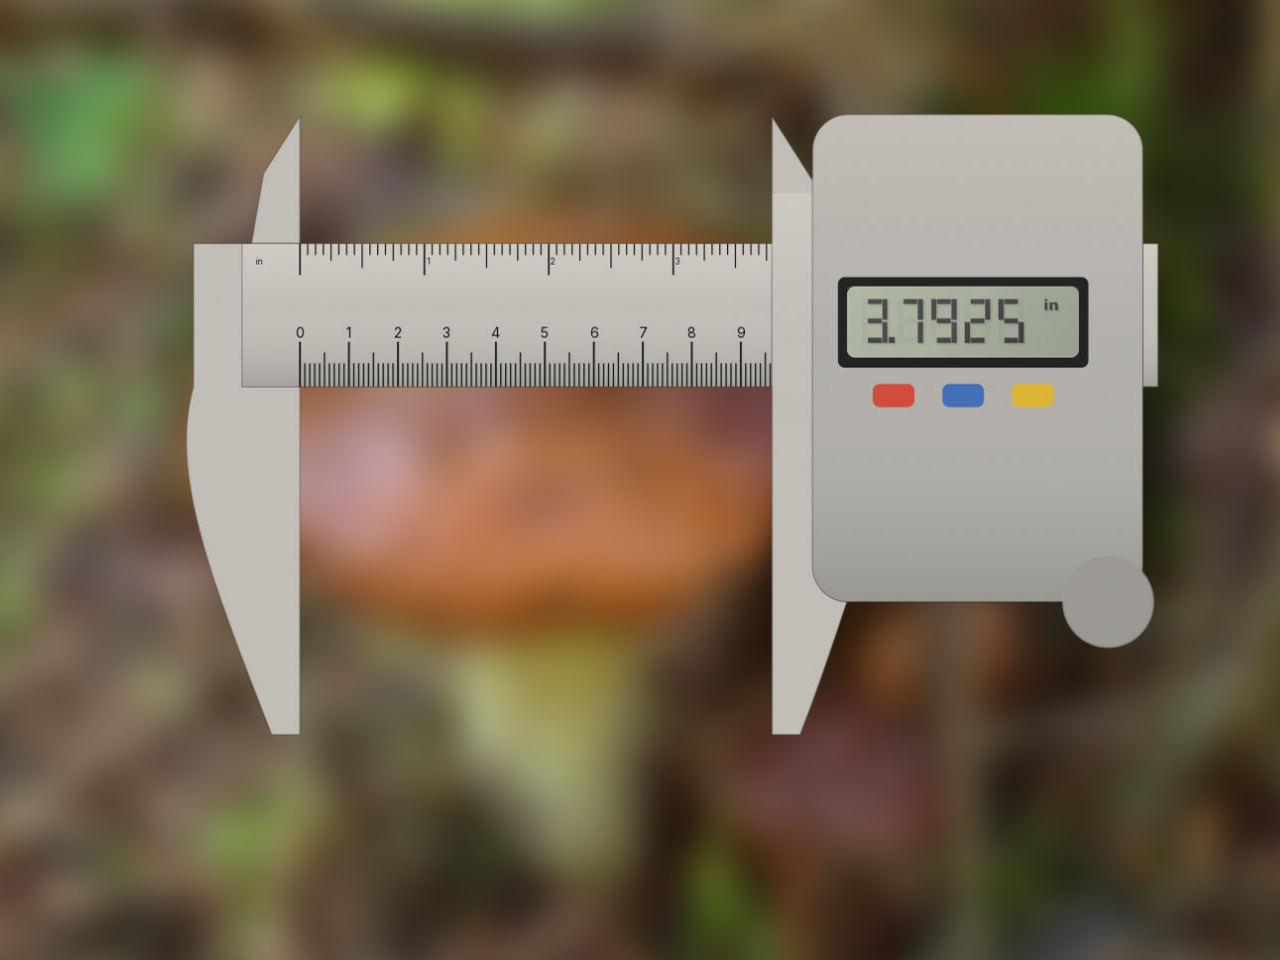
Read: value=3.7925 unit=in
